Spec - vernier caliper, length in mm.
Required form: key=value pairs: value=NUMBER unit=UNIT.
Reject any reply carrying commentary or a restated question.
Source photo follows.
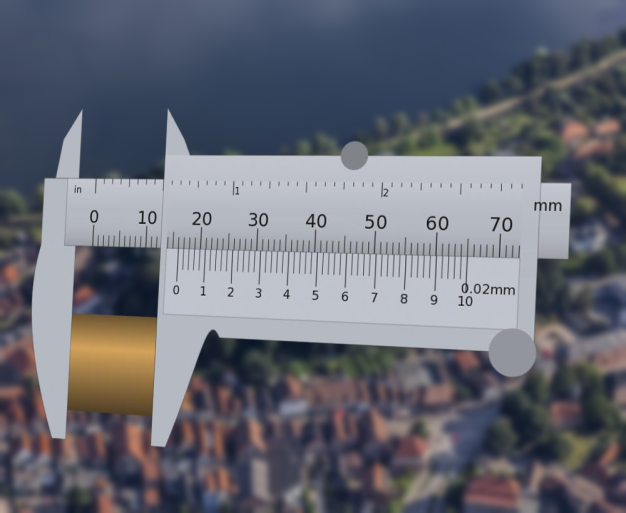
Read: value=16.0 unit=mm
